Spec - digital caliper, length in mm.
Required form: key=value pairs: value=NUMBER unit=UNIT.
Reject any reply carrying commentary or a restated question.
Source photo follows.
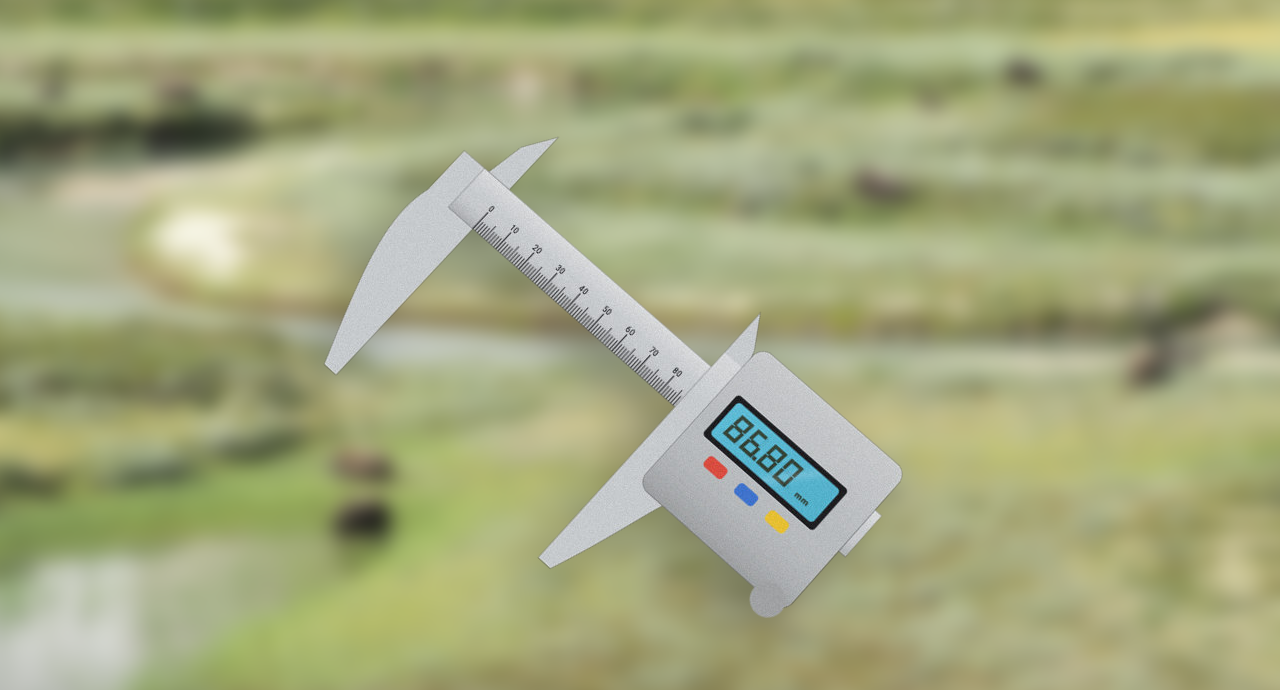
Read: value=86.80 unit=mm
